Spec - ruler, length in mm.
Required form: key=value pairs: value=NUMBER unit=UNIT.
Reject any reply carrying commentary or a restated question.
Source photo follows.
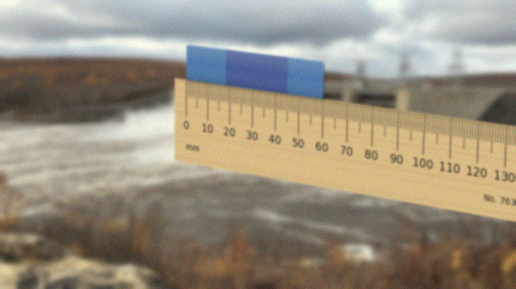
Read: value=60 unit=mm
